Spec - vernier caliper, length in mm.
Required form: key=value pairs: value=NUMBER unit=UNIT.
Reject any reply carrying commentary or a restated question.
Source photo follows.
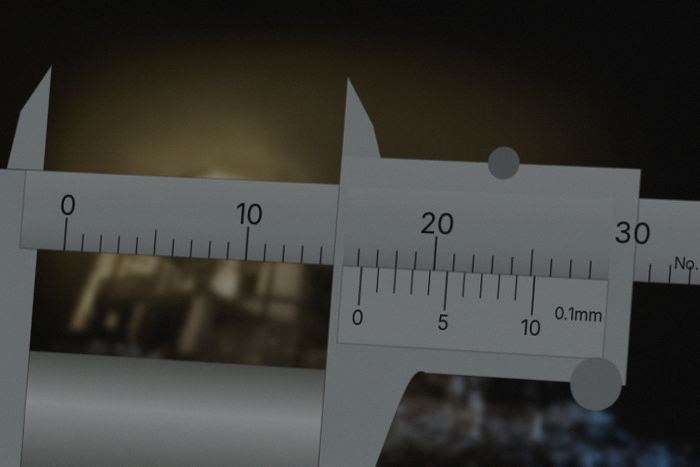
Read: value=16.2 unit=mm
